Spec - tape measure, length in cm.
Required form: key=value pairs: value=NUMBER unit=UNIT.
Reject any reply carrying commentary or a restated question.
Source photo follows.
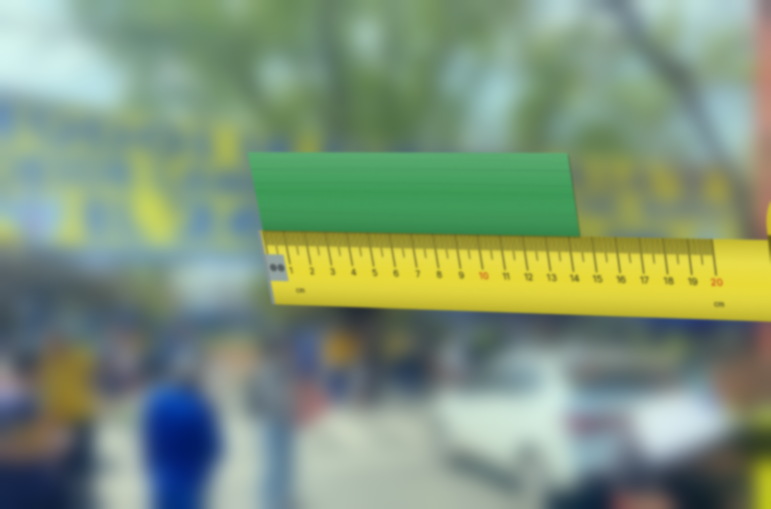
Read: value=14.5 unit=cm
